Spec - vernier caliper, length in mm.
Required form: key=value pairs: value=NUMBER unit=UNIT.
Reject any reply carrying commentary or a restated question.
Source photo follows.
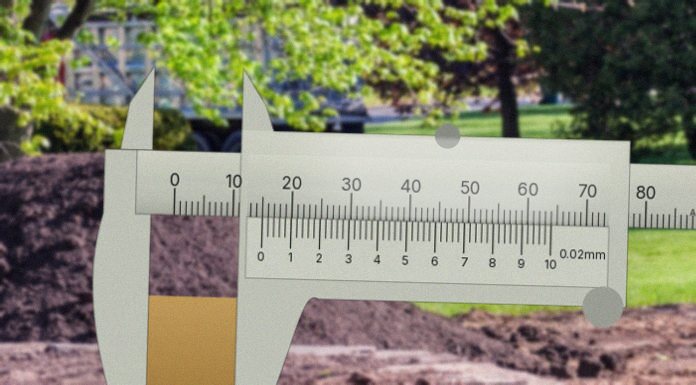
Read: value=15.0 unit=mm
